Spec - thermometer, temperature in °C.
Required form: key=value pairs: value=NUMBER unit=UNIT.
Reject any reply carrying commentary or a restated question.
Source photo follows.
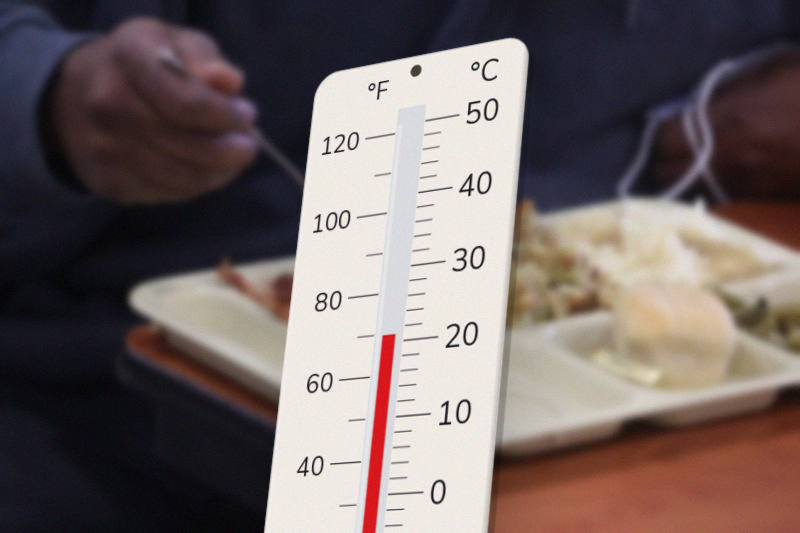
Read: value=21 unit=°C
